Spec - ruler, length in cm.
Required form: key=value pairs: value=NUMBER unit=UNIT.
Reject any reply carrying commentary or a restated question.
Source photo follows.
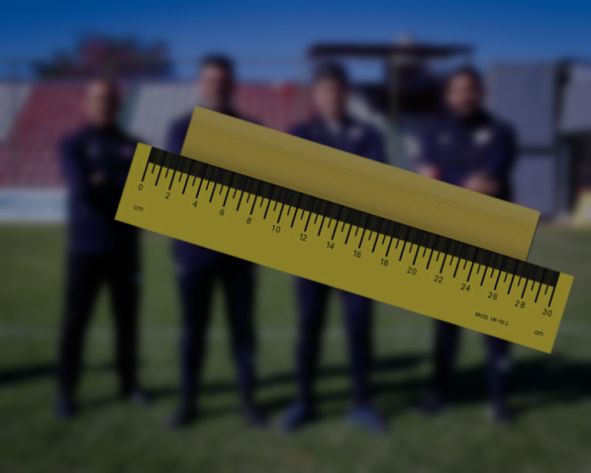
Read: value=25.5 unit=cm
